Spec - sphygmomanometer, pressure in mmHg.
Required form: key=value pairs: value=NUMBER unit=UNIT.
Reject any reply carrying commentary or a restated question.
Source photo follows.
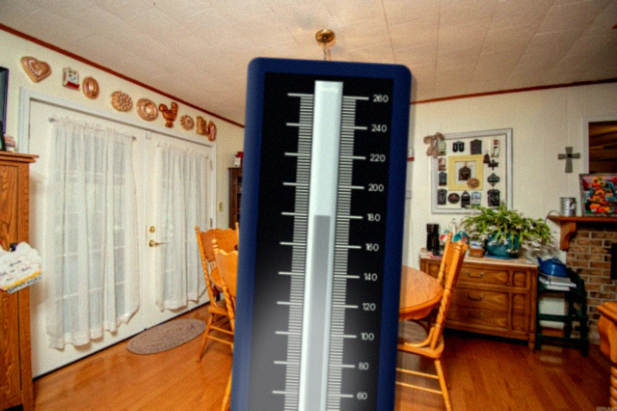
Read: value=180 unit=mmHg
